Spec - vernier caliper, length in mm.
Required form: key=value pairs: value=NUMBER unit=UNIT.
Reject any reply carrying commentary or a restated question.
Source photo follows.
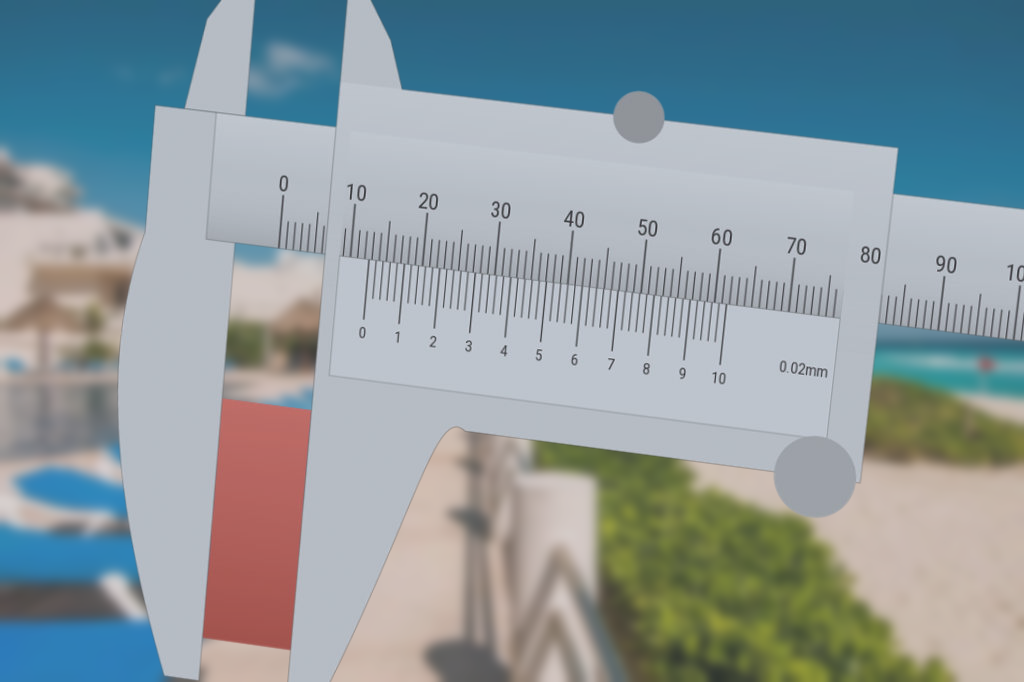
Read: value=12.6 unit=mm
